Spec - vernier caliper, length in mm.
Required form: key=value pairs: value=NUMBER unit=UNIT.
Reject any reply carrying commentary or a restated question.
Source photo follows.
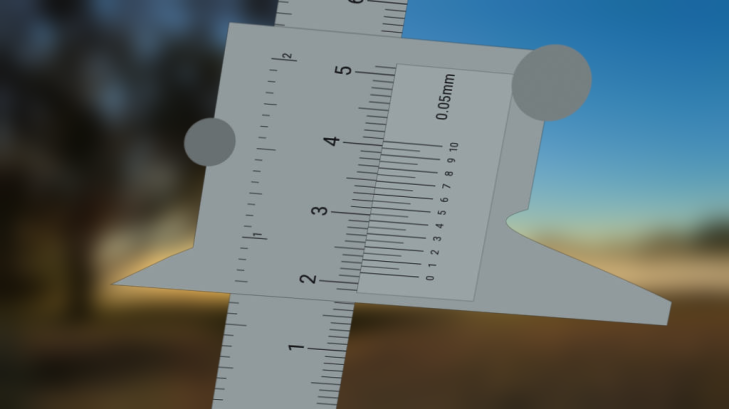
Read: value=21.6 unit=mm
